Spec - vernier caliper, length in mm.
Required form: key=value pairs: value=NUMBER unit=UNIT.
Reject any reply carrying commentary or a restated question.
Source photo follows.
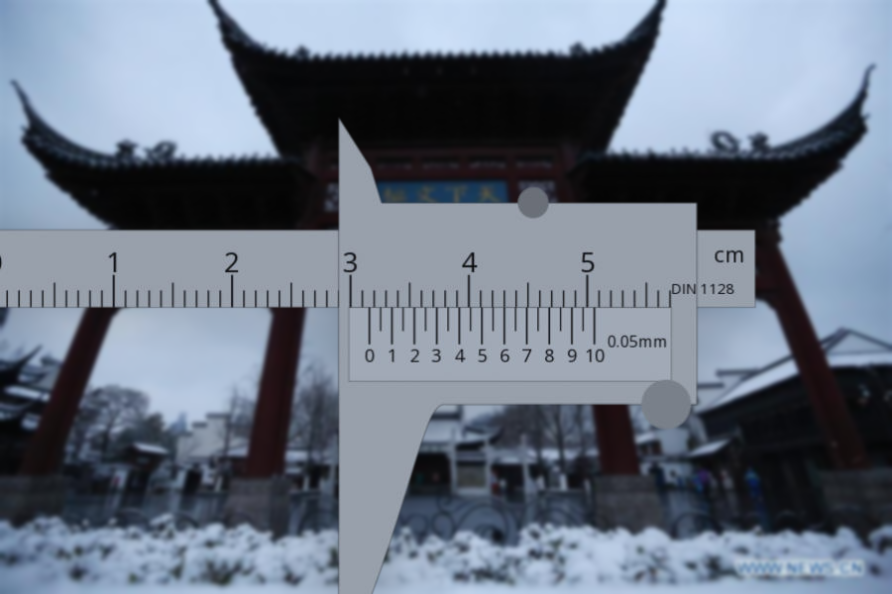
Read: value=31.6 unit=mm
